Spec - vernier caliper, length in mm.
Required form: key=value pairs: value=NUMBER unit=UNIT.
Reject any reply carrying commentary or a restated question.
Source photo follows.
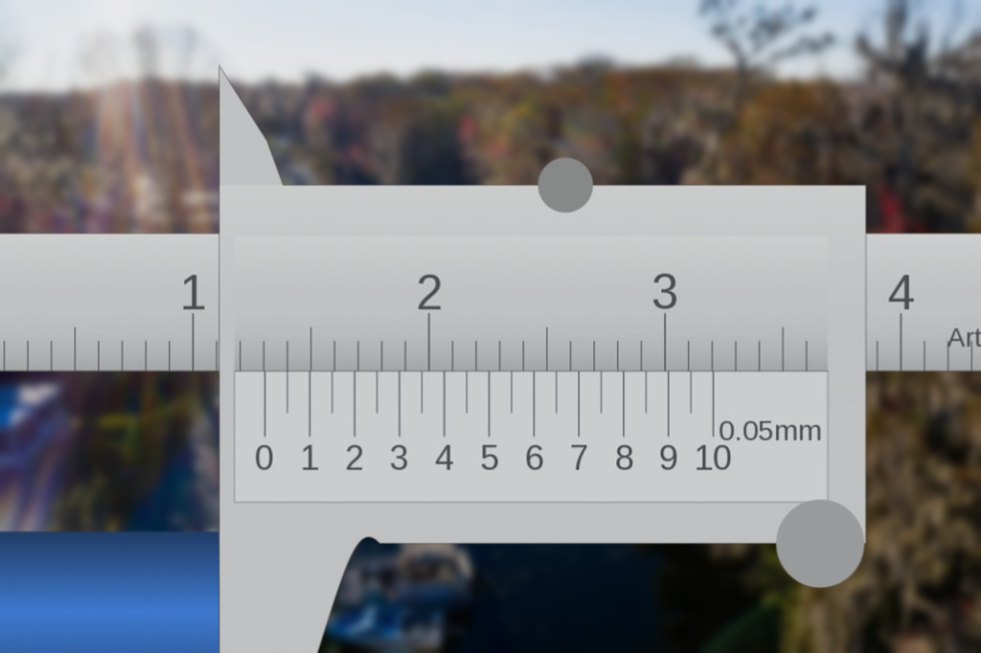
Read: value=13.05 unit=mm
